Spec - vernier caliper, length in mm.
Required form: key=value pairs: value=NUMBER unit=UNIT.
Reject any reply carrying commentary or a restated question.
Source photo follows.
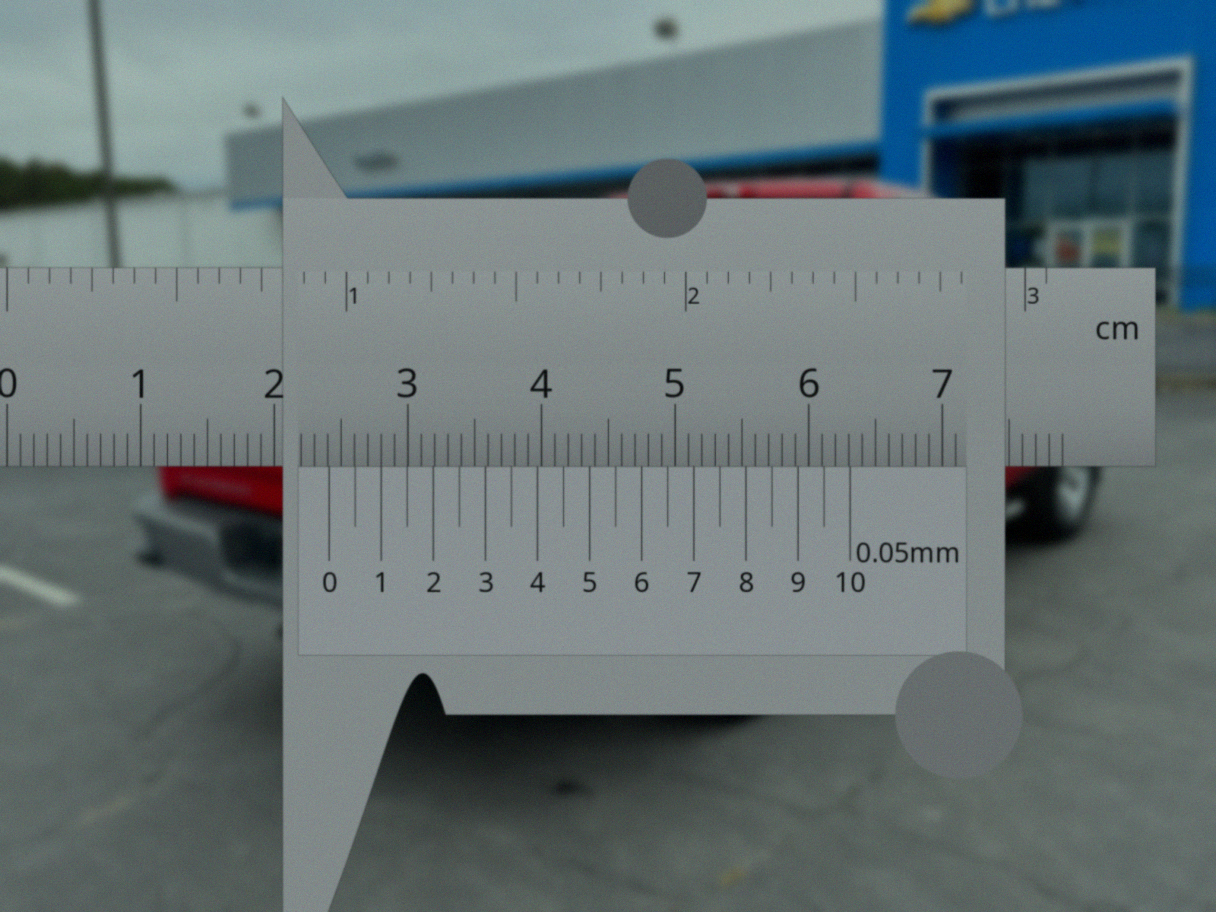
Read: value=24.1 unit=mm
